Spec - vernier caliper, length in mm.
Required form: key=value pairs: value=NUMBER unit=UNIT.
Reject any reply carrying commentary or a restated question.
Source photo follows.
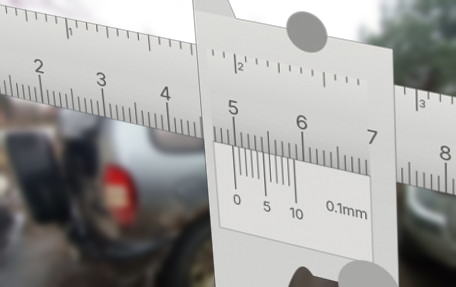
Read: value=49.6 unit=mm
